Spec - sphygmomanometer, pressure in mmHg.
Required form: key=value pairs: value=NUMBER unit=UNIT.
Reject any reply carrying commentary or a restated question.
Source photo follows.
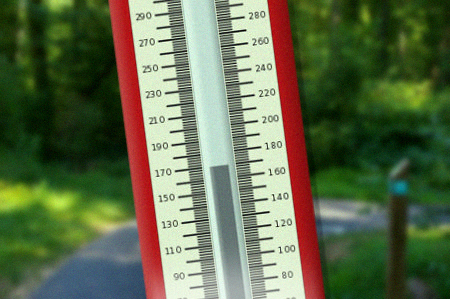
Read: value=170 unit=mmHg
